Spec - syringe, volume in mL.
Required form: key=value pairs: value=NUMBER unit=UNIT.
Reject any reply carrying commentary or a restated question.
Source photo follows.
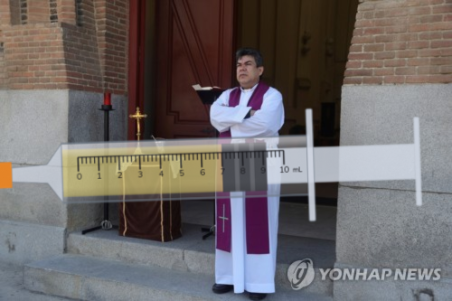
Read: value=7 unit=mL
